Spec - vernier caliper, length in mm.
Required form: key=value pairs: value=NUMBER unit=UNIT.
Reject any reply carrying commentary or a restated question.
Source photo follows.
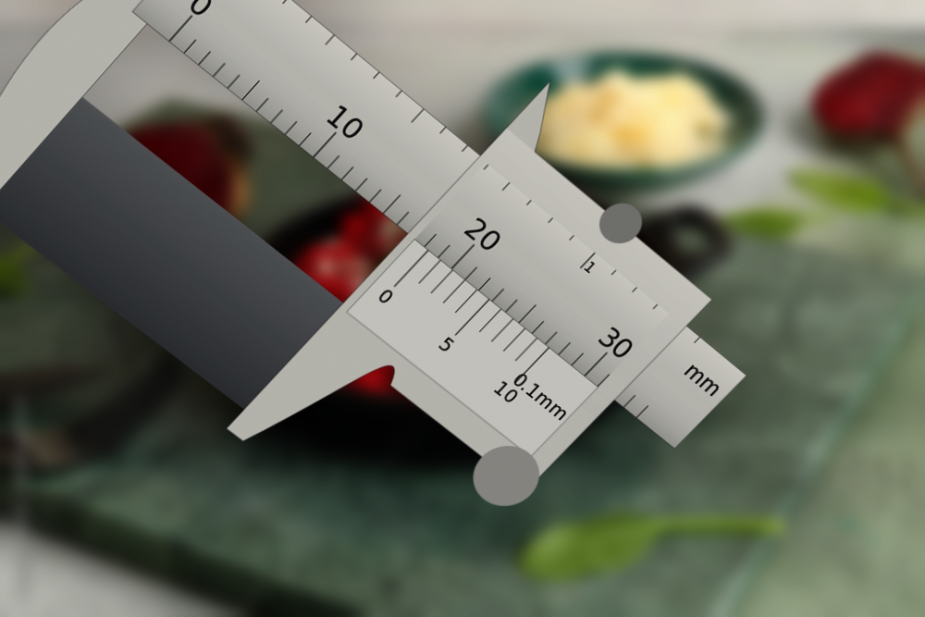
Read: value=18.3 unit=mm
